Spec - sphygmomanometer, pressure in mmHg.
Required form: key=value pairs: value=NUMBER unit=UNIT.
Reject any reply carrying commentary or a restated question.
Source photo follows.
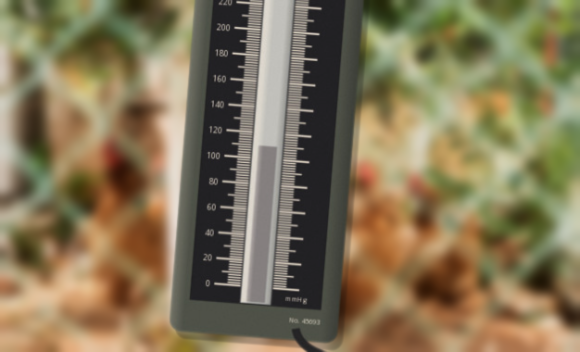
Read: value=110 unit=mmHg
